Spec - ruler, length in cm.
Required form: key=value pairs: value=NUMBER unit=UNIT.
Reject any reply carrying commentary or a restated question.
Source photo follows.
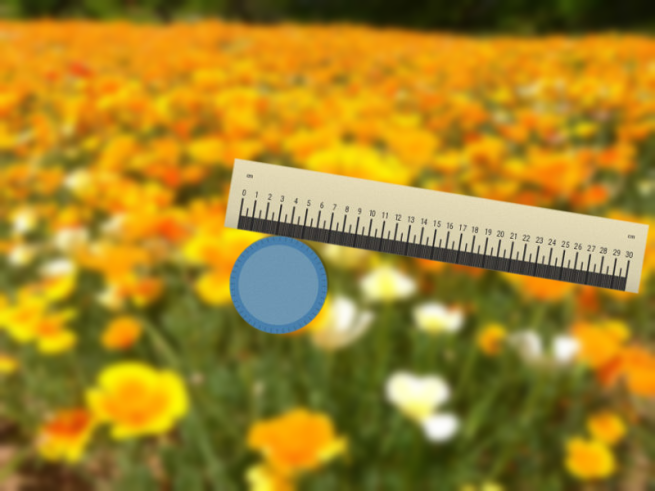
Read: value=7.5 unit=cm
